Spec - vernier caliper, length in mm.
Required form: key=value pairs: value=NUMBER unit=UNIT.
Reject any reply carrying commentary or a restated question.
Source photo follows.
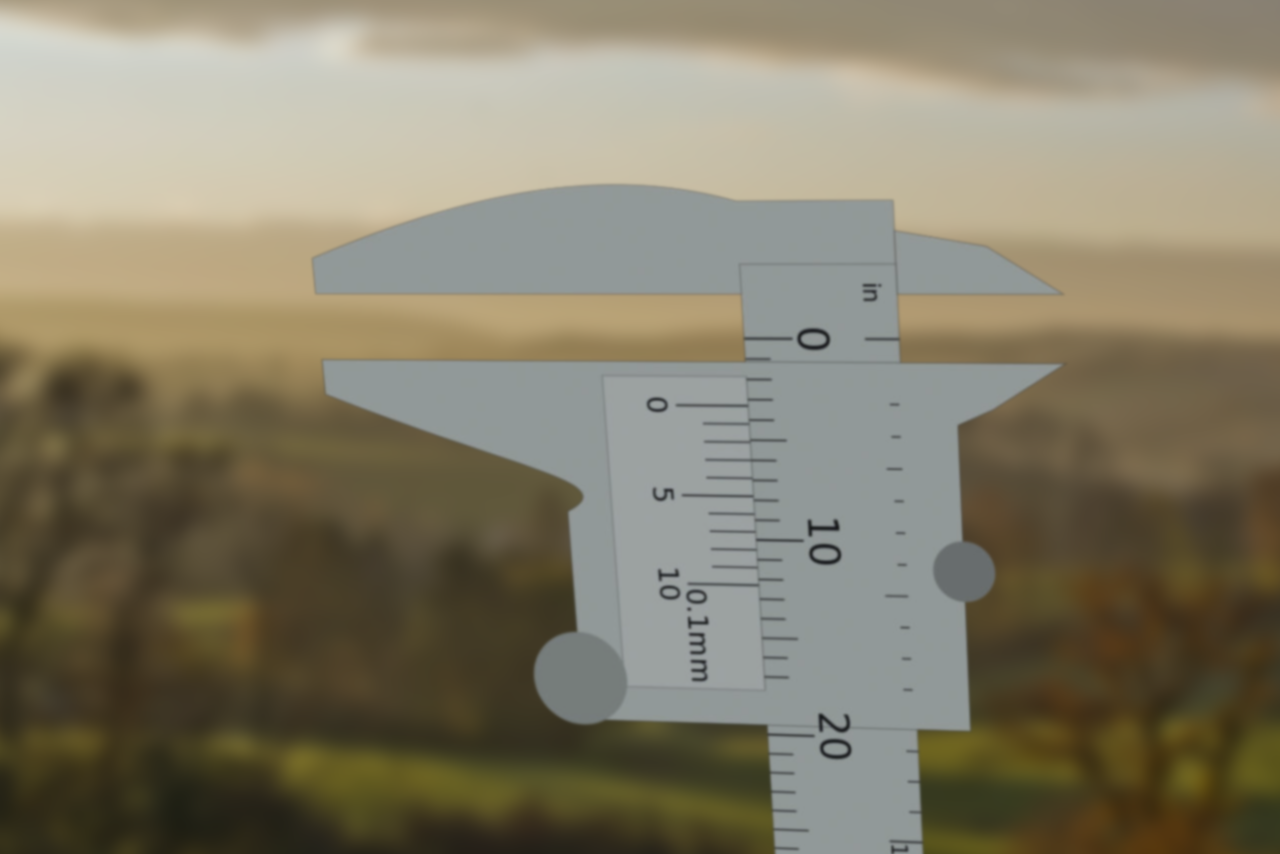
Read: value=3.3 unit=mm
